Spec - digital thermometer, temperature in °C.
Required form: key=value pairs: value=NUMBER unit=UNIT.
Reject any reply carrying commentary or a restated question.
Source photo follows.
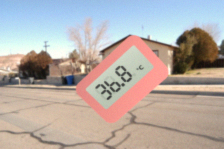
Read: value=36.8 unit=°C
